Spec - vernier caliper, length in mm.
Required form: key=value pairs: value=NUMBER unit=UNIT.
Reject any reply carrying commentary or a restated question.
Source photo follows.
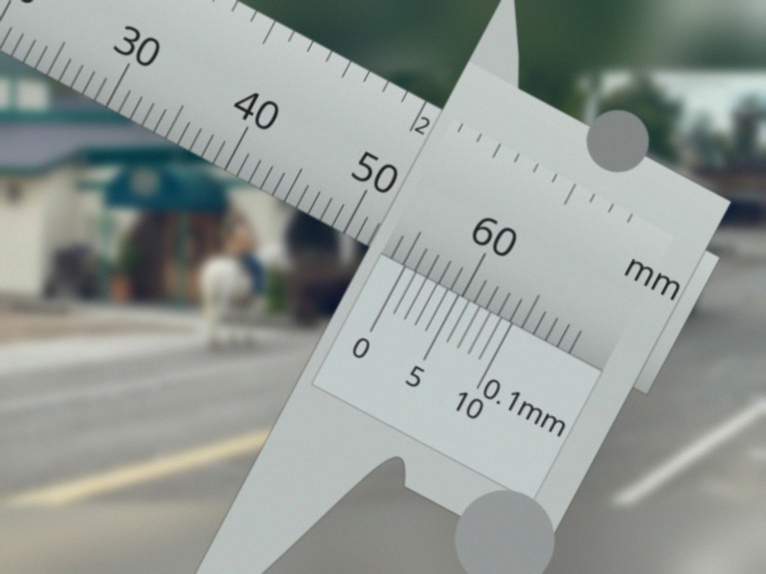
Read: value=55.2 unit=mm
